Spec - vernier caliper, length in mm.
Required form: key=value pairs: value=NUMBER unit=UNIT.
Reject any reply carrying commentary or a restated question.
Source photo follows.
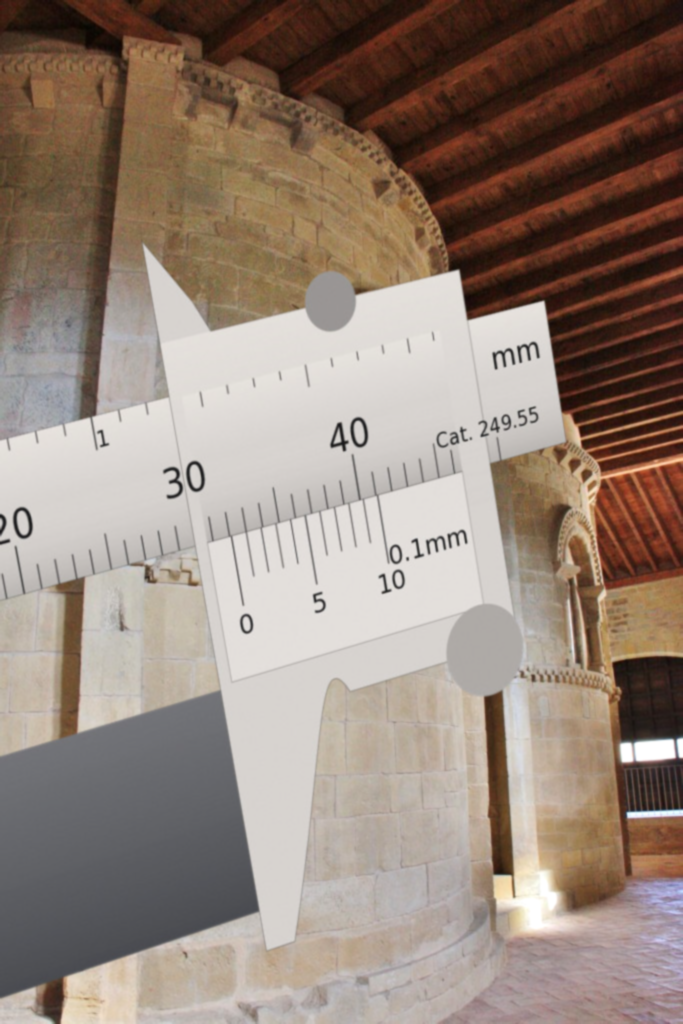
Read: value=32.1 unit=mm
